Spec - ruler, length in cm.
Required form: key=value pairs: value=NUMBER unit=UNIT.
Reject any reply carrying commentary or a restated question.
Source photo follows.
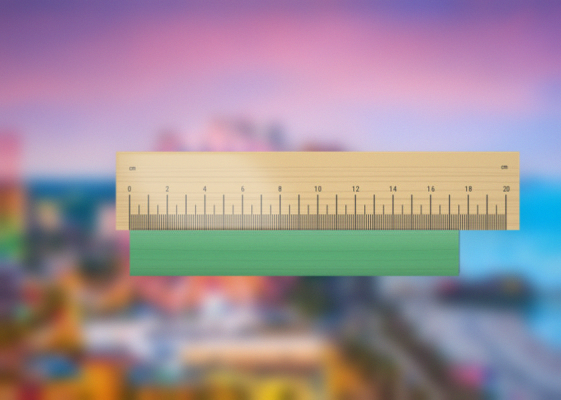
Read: value=17.5 unit=cm
